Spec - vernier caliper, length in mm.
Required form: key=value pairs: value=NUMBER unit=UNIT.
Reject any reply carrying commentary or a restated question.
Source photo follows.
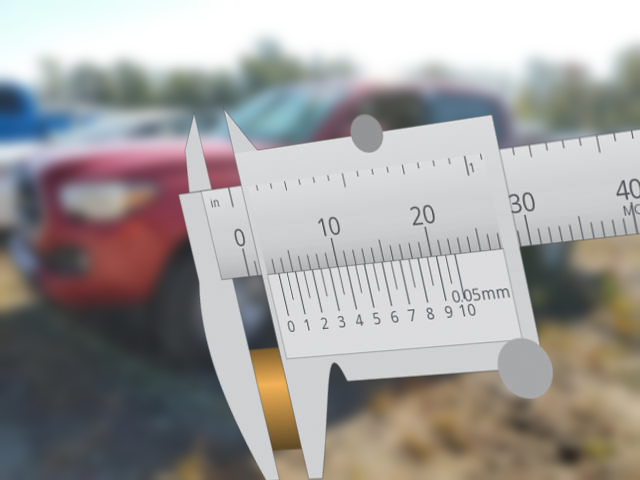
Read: value=3.4 unit=mm
